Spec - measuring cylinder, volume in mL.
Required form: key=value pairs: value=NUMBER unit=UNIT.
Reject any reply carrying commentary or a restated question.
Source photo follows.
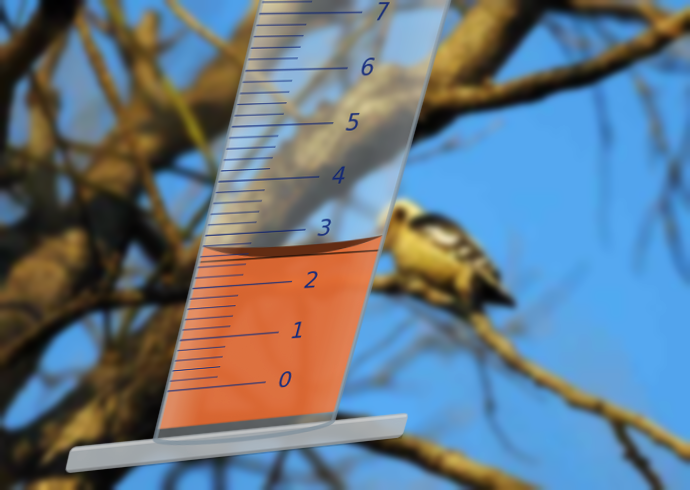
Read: value=2.5 unit=mL
